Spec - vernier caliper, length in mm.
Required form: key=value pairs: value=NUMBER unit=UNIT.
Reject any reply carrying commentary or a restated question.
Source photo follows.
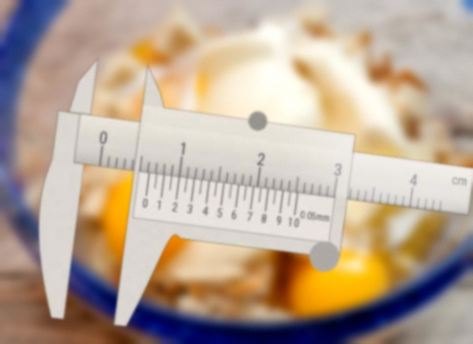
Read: value=6.2 unit=mm
